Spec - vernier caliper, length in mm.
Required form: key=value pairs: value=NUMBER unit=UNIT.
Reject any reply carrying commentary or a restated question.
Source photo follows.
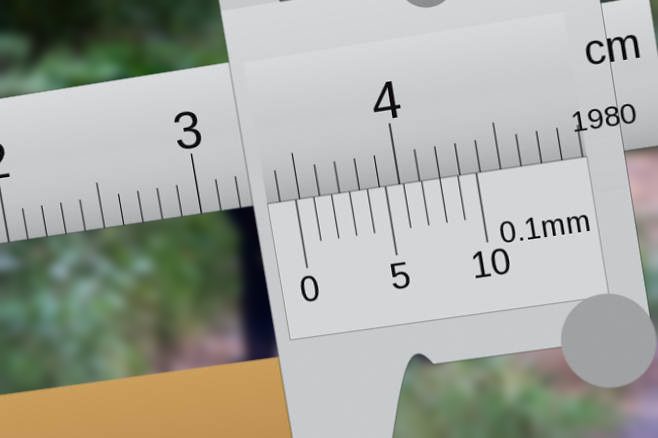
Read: value=34.8 unit=mm
